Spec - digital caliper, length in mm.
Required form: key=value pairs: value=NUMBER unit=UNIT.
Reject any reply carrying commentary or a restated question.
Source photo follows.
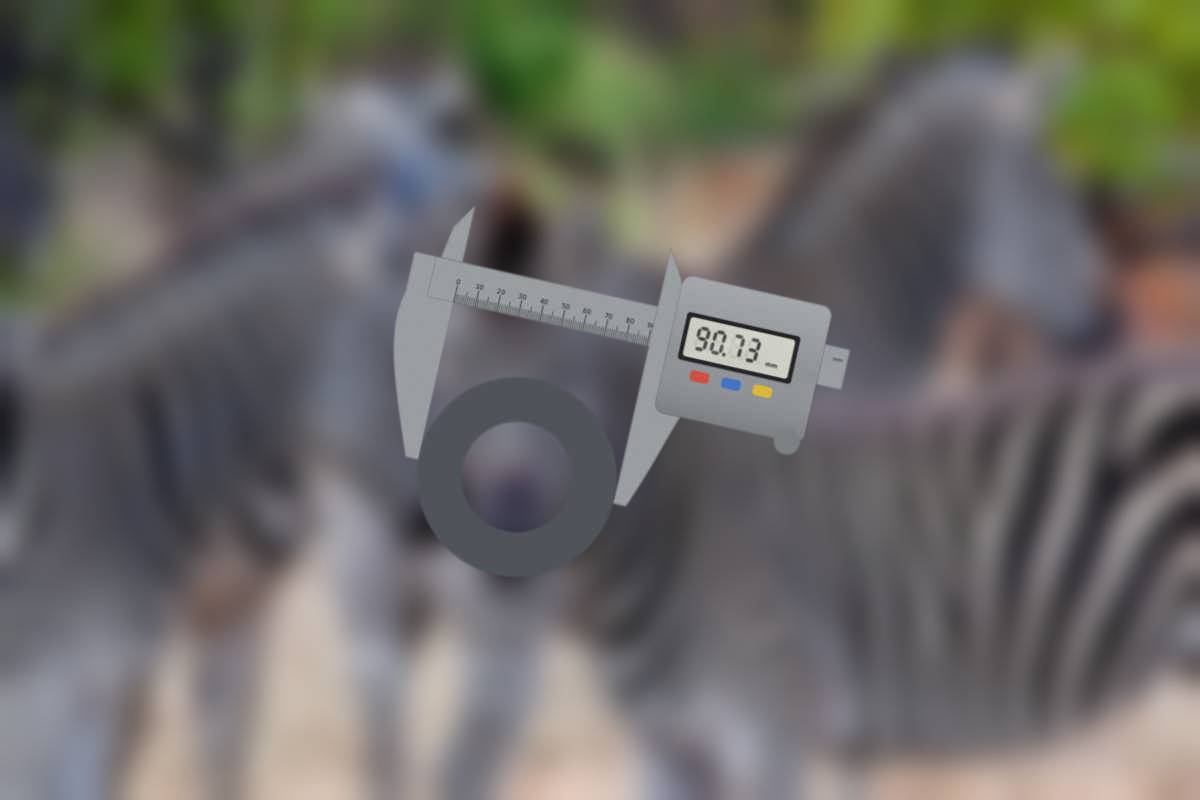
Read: value=90.73 unit=mm
